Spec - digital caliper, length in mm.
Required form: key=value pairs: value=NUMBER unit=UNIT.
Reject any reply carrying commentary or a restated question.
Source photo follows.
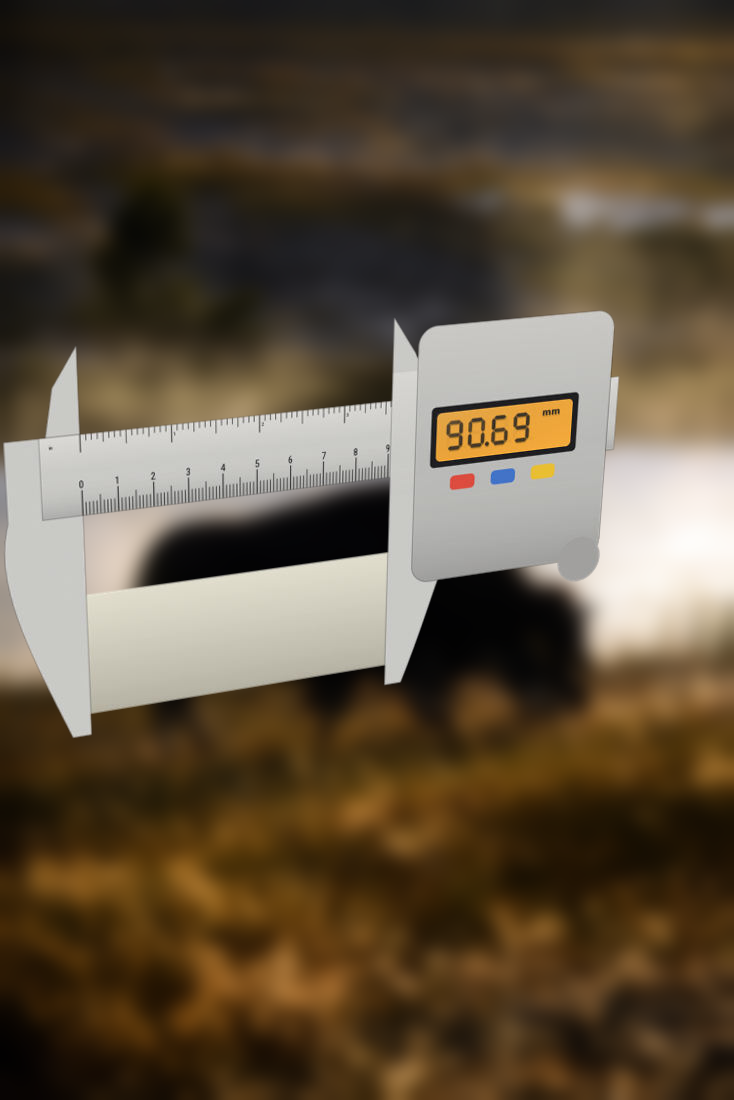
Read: value=90.69 unit=mm
